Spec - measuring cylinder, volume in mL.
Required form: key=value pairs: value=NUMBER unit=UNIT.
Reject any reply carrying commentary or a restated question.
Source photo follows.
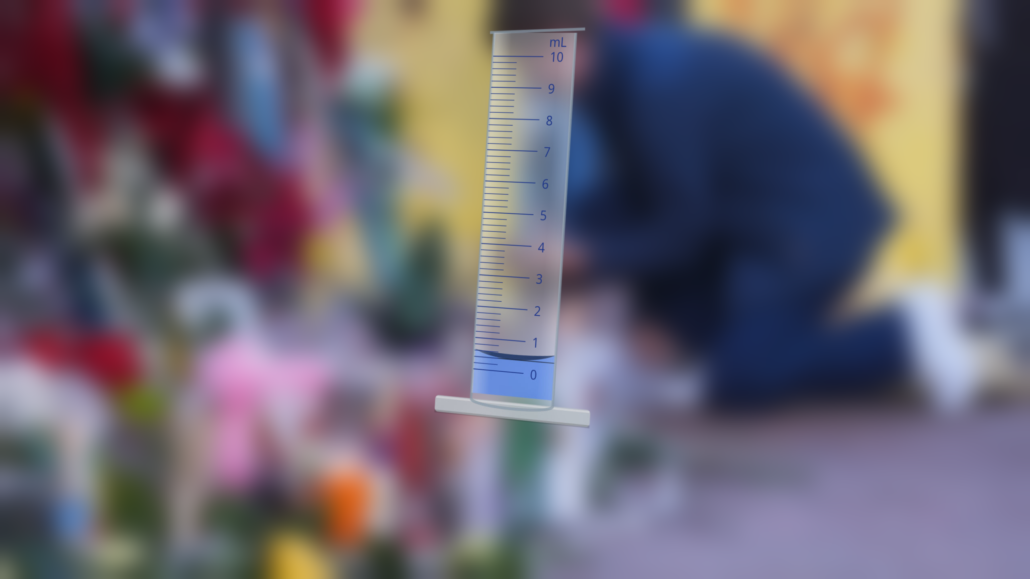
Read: value=0.4 unit=mL
